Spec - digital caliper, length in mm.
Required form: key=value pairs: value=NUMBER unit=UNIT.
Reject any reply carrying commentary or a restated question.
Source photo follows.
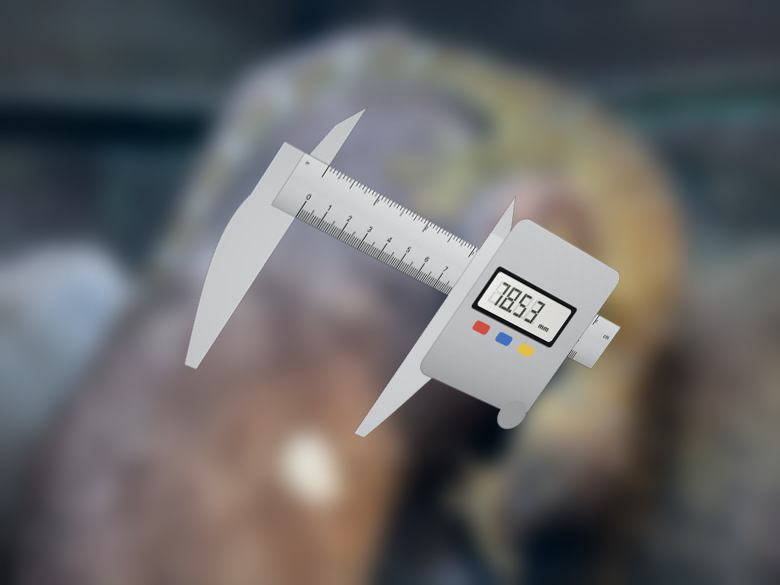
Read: value=78.53 unit=mm
